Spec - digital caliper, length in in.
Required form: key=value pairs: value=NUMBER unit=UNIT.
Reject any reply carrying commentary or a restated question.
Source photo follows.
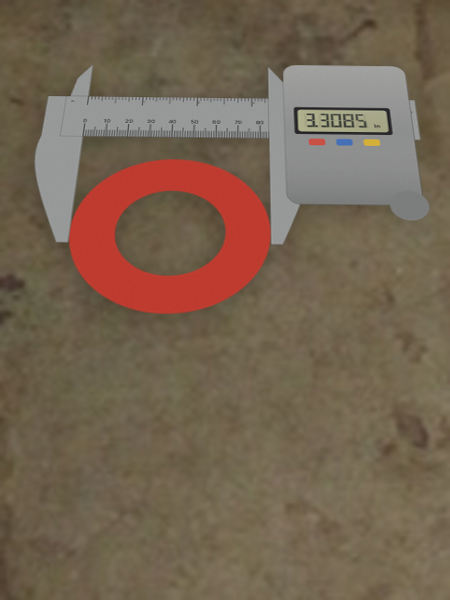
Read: value=3.3085 unit=in
